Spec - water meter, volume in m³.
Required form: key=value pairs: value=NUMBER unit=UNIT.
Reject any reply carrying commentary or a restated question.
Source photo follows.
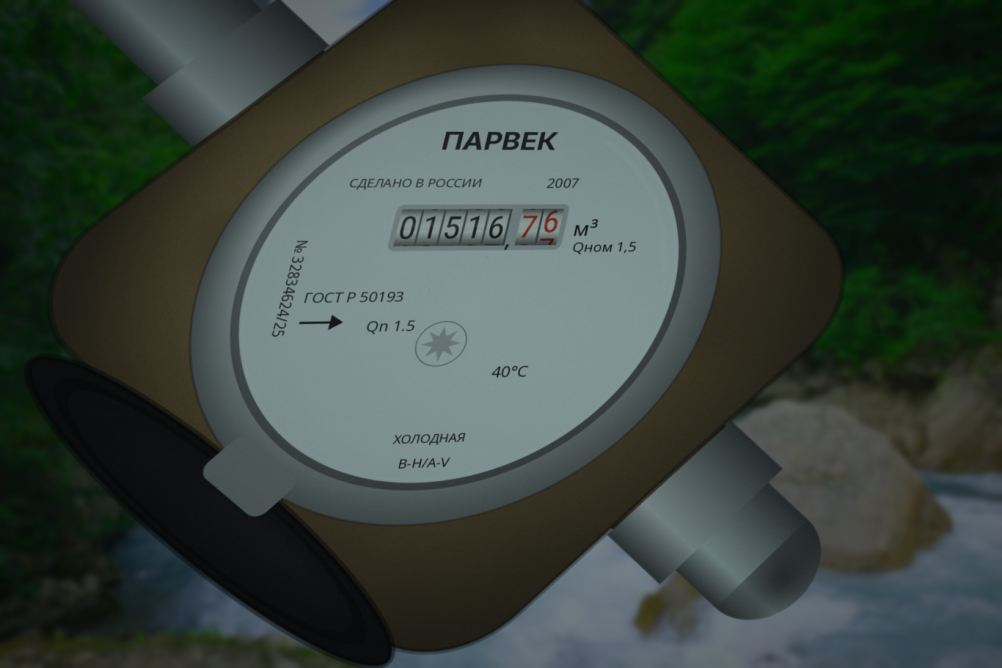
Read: value=1516.76 unit=m³
